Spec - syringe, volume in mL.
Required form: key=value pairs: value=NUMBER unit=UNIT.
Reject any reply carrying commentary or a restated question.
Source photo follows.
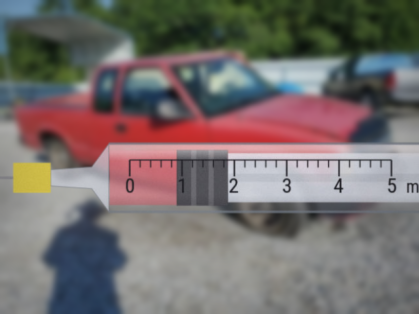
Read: value=0.9 unit=mL
